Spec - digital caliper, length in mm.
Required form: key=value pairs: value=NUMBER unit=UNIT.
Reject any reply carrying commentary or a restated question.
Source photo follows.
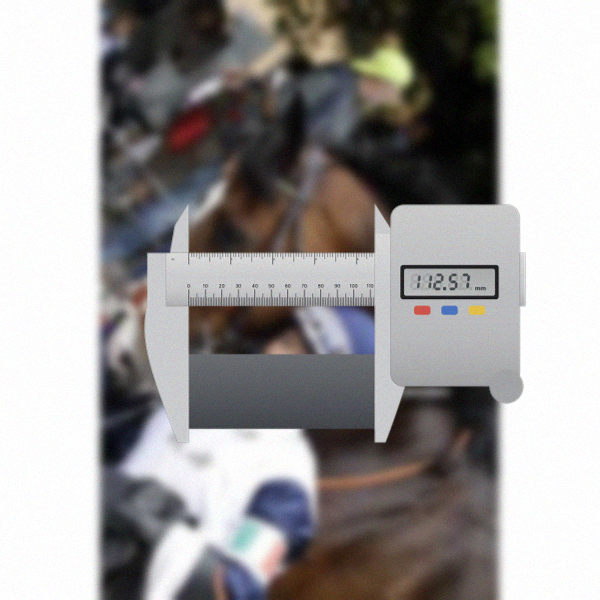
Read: value=112.57 unit=mm
